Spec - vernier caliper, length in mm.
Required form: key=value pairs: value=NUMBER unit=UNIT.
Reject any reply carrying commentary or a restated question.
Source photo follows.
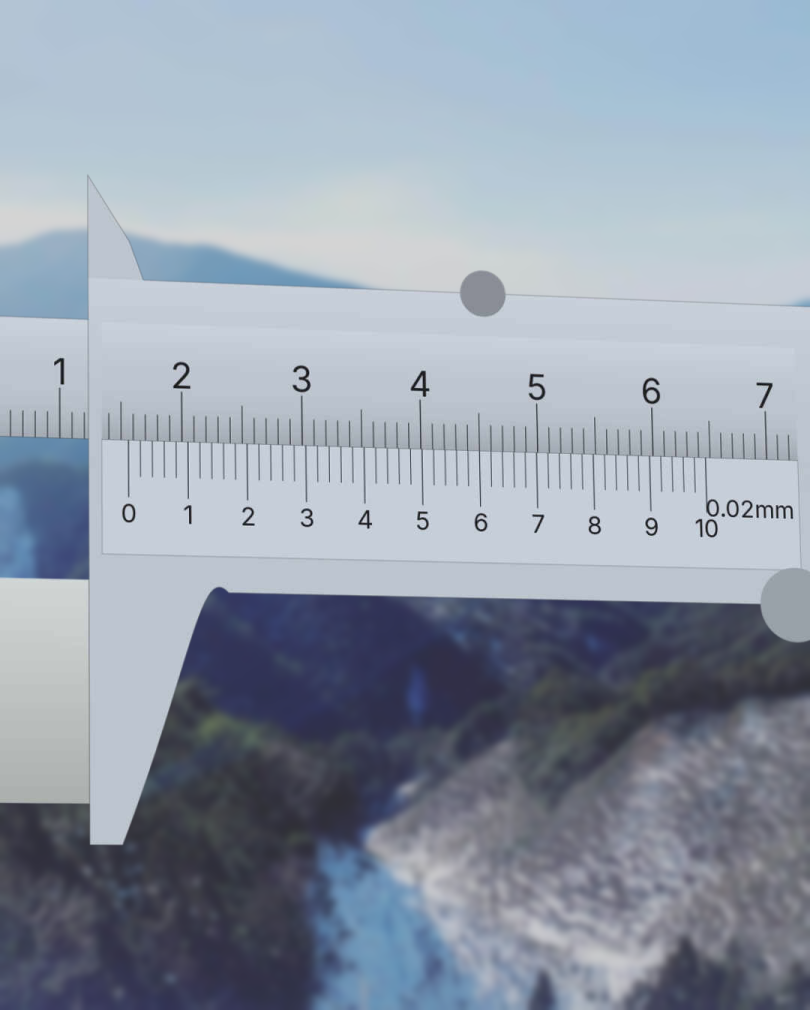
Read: value=15.6 unit=mm
